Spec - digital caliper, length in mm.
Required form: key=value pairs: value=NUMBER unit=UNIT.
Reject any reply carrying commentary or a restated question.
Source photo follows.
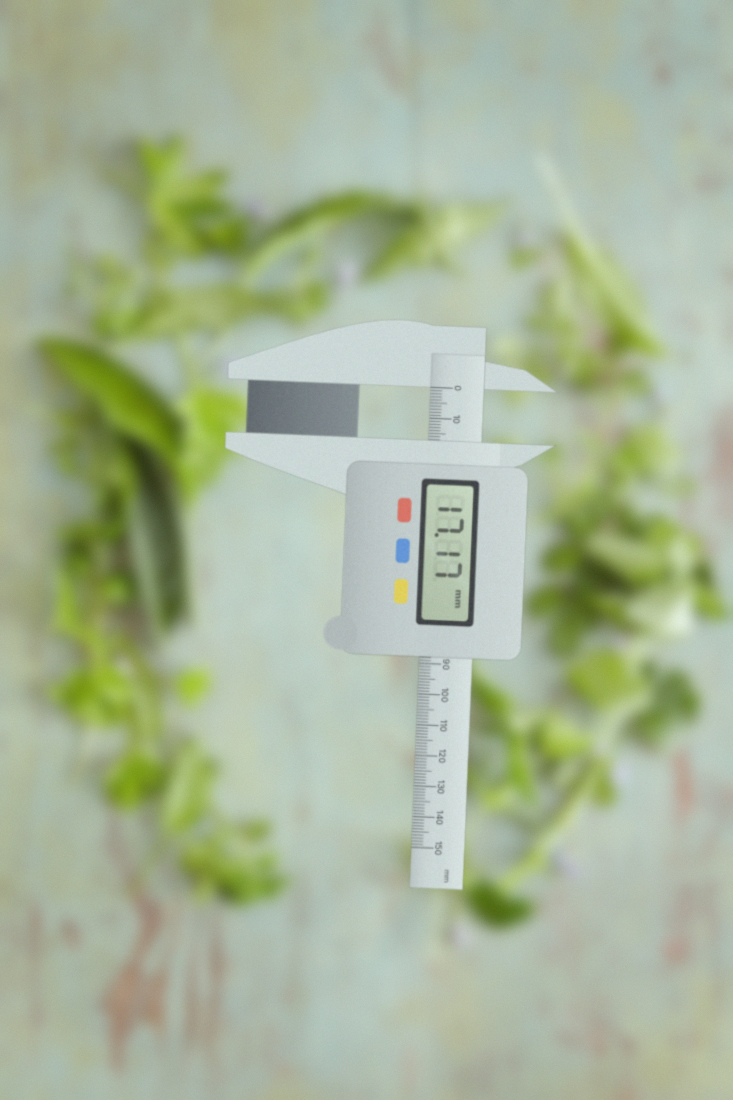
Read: value=17.17 unit=mm
